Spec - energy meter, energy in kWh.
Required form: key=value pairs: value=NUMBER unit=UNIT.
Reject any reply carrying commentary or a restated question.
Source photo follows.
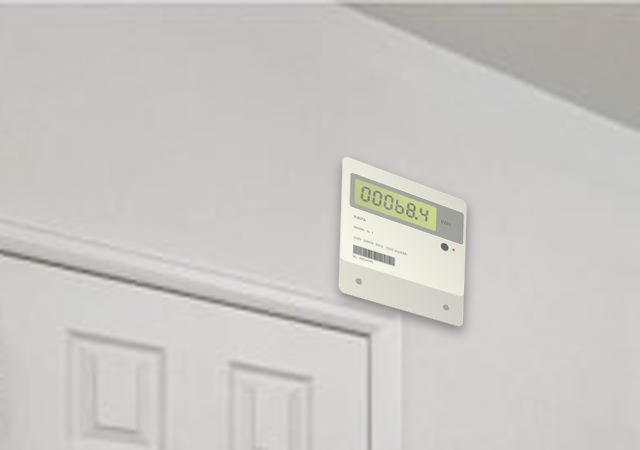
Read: value=68.4 unit=kWh
